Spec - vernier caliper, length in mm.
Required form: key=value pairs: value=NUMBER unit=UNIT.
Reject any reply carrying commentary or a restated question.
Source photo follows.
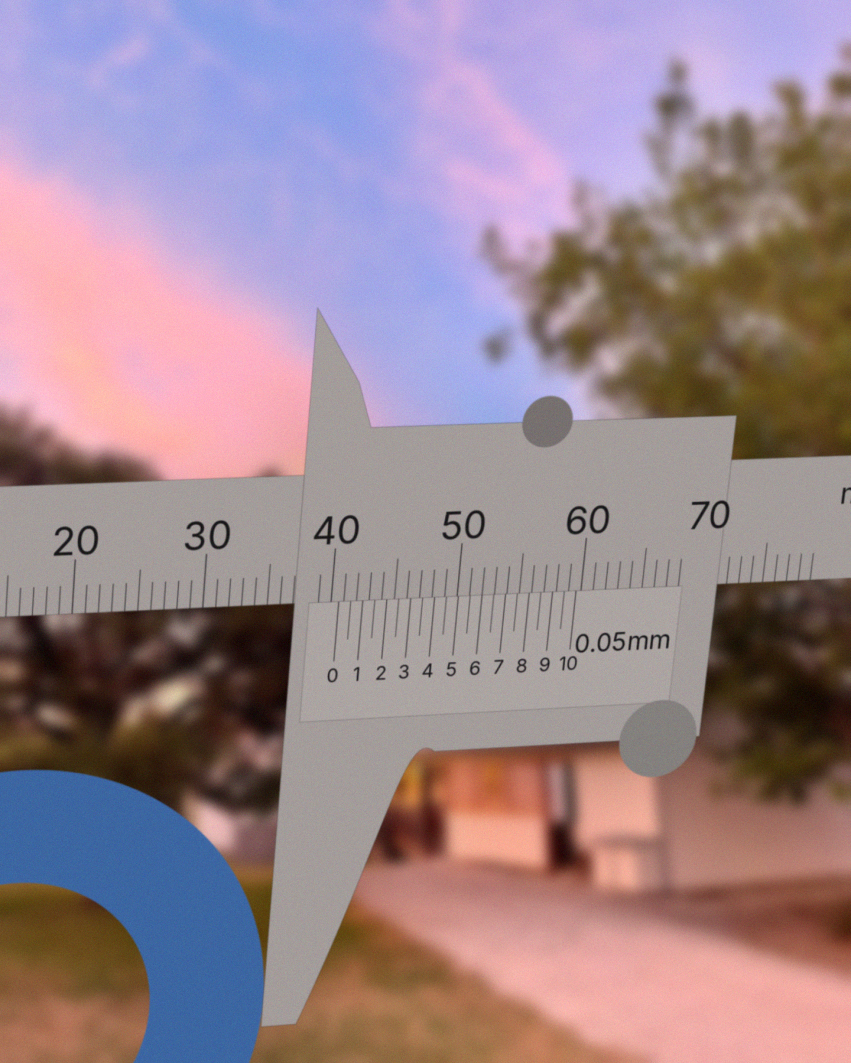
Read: value=40.6 unit=mm
